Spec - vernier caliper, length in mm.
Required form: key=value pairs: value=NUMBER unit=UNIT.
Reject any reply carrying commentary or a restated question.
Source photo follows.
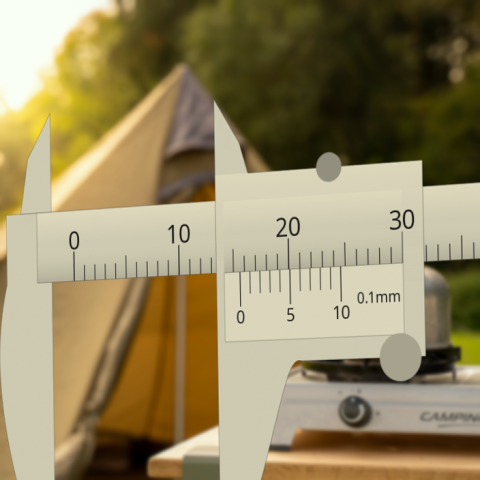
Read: value=15.6 unit=mm
